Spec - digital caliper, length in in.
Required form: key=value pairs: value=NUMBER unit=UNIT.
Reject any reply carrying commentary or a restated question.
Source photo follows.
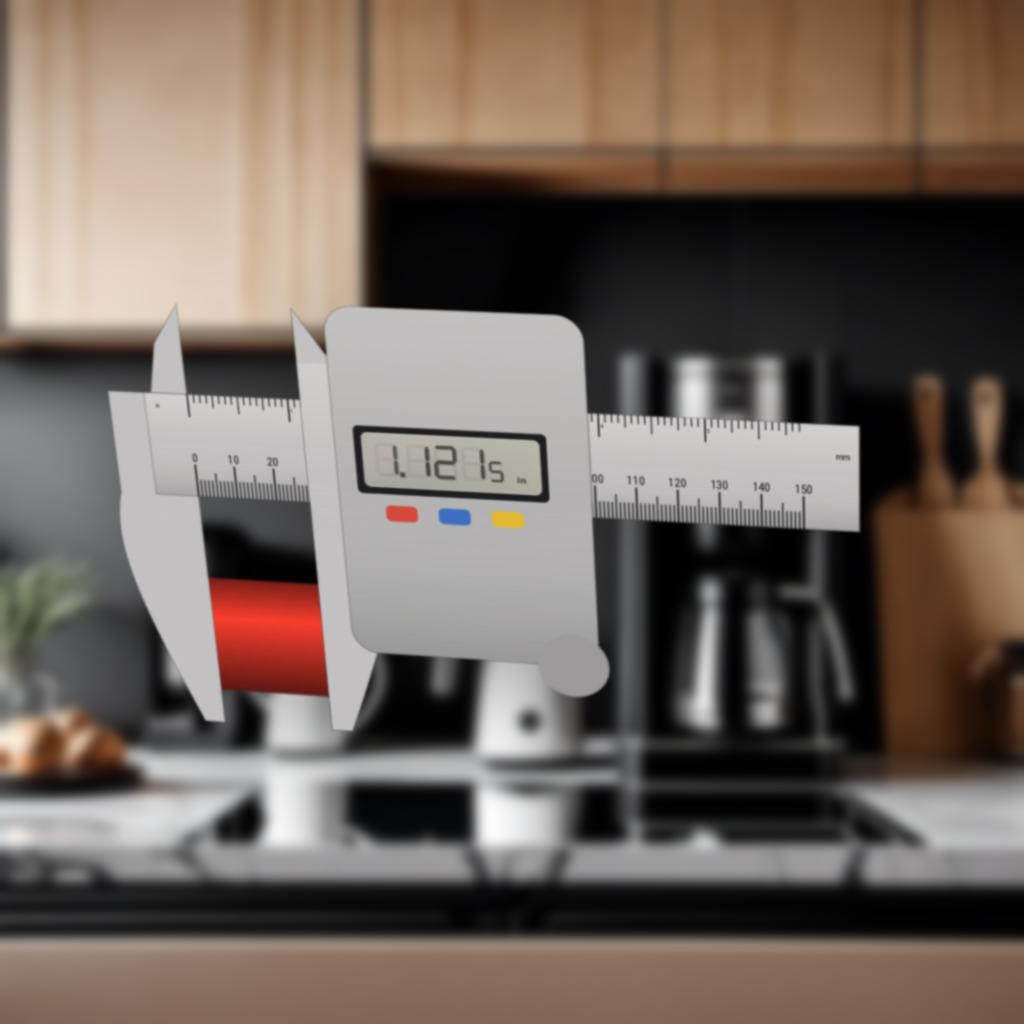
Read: value=1.1215 unit=in
